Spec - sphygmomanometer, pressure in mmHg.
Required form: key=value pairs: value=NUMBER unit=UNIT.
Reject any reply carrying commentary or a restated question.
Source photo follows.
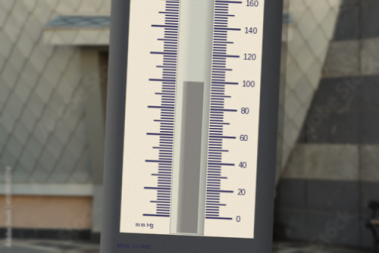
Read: value=100 unit=mmHg
